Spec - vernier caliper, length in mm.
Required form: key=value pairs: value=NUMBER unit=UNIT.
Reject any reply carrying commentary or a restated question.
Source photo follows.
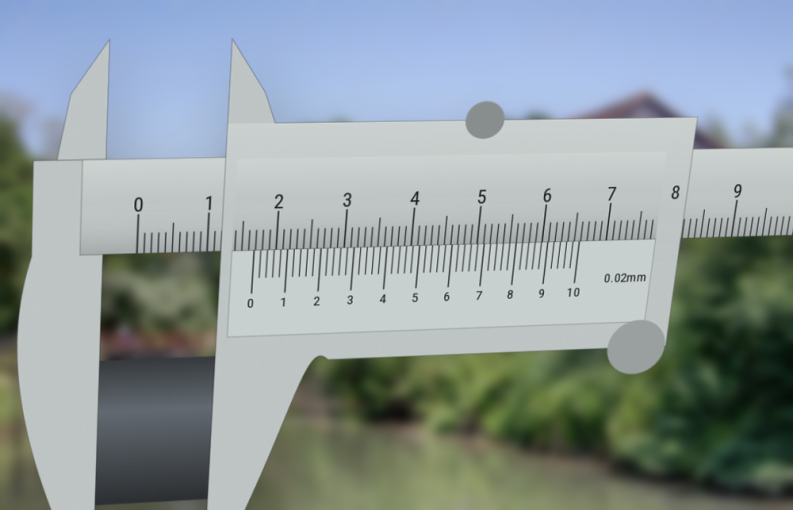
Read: value=16.8 unit=mm
